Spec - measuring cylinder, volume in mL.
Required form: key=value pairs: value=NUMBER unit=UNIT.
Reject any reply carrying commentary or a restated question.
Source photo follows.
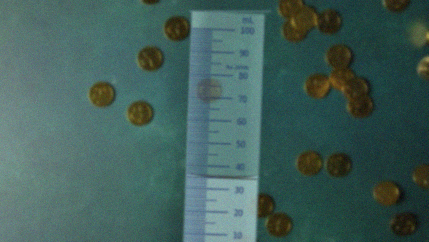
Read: value=35 unit=mL
